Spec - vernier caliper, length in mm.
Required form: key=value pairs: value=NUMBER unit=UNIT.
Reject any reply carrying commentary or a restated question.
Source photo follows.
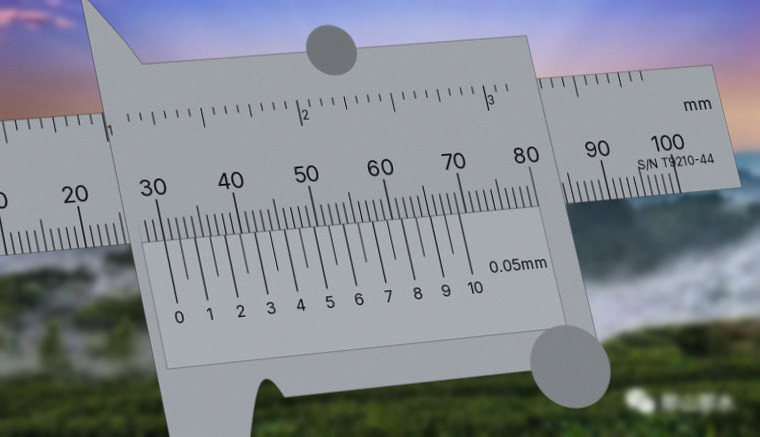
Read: value=30.0 unit=mm
